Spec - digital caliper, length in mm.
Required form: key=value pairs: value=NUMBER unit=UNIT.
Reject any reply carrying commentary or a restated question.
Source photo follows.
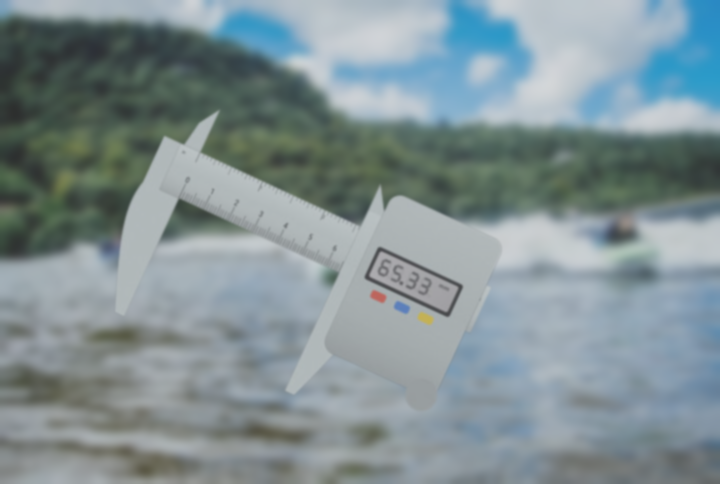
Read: value=65.33 unit=mm
